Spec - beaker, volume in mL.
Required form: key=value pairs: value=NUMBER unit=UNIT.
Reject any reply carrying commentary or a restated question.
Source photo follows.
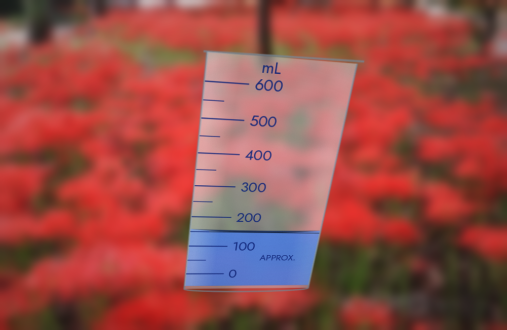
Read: value=150 unit=mL
